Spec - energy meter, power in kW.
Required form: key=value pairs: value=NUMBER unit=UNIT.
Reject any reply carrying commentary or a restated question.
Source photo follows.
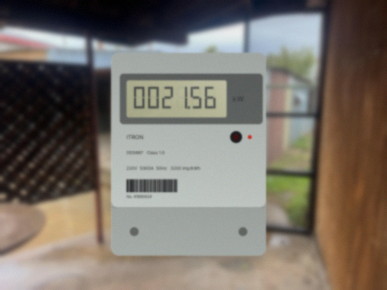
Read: value=21.56 unit=kW
